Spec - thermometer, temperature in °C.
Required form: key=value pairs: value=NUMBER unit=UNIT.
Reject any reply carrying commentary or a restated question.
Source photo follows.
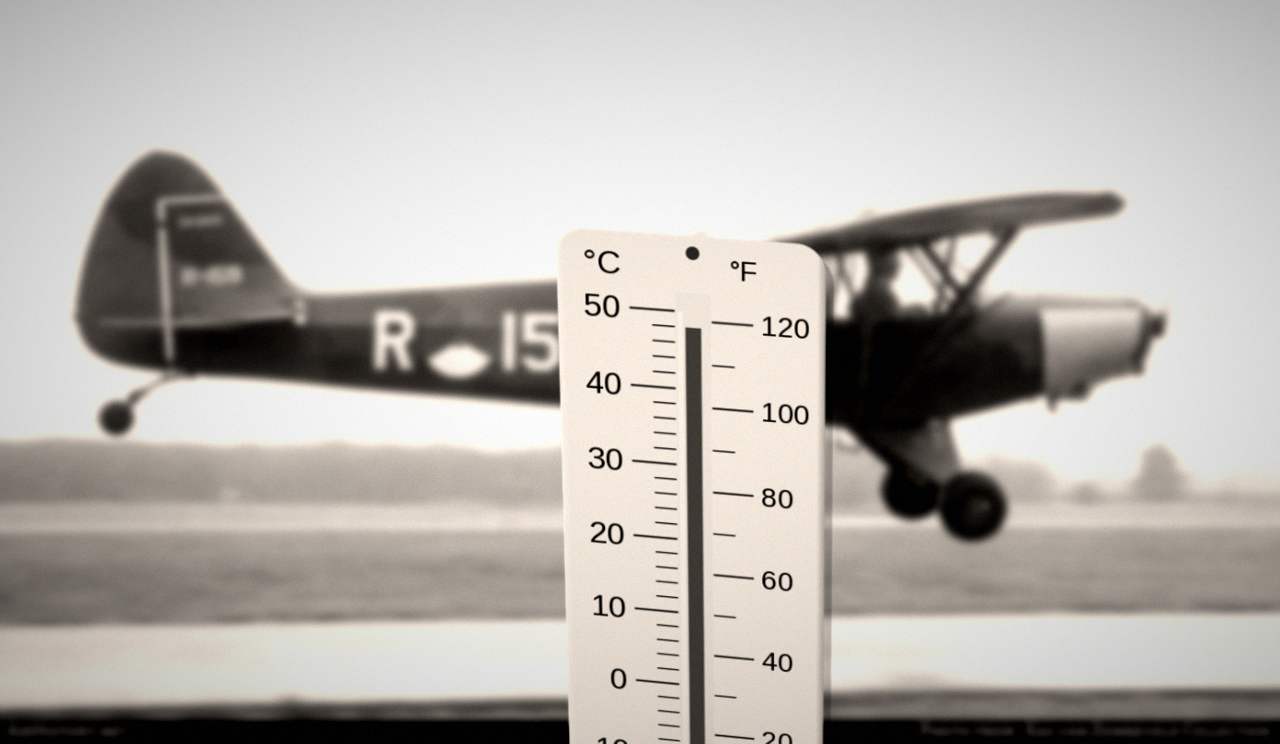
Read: value=48 unit=°C
